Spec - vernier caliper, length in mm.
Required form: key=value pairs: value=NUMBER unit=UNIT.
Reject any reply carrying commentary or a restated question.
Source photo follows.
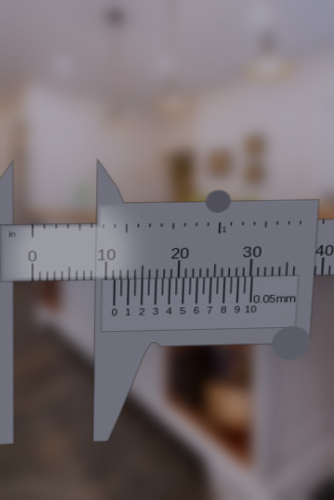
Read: value=11.2 unit=mm
